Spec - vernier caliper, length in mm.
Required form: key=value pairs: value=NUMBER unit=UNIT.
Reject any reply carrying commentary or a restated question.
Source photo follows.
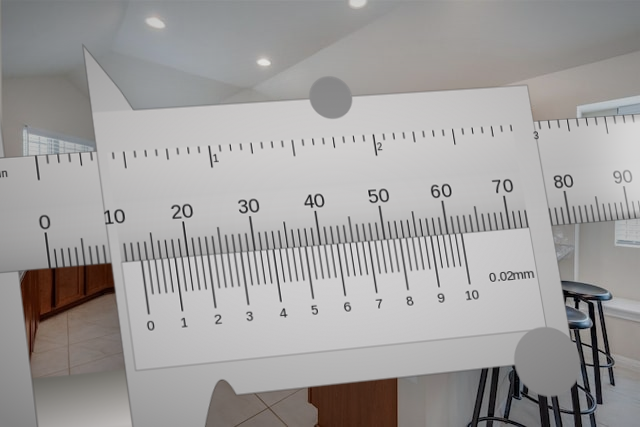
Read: value=13.2 unit=mm
